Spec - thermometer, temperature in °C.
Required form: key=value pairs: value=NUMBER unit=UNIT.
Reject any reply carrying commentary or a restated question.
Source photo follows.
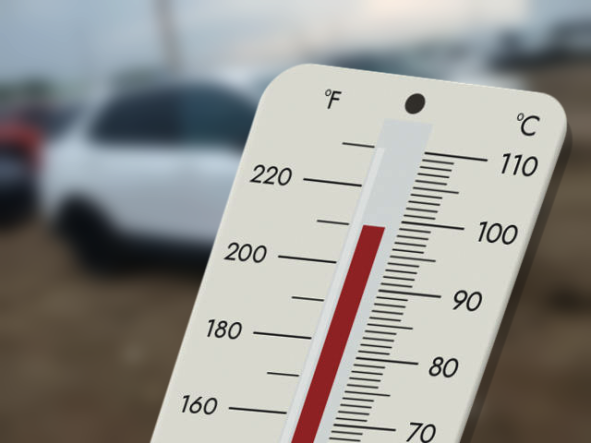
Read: value=99 unit=°C
